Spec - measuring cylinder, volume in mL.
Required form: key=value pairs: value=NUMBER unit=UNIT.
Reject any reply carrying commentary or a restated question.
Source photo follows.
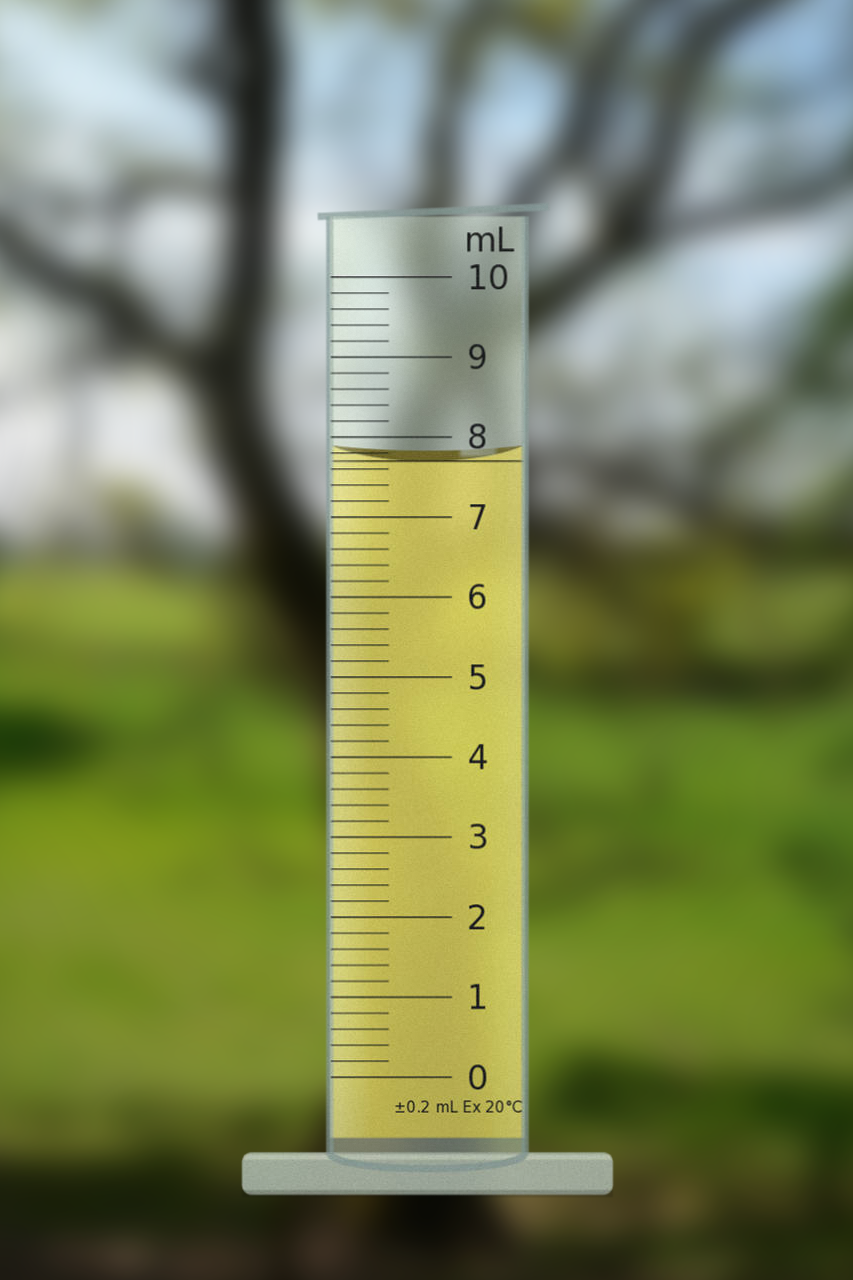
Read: value=7.7 unit=mL
